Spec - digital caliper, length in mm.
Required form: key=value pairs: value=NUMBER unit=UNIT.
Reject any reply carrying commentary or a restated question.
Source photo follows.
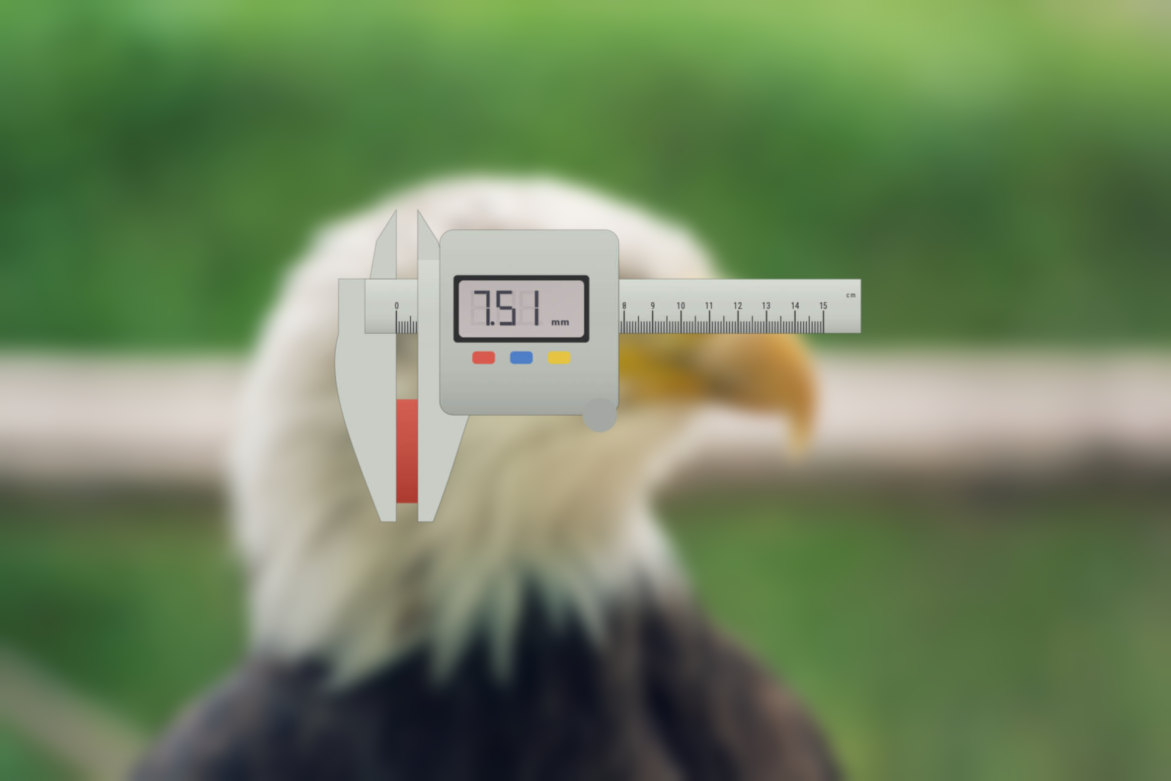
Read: value=7.51 unit=mm
